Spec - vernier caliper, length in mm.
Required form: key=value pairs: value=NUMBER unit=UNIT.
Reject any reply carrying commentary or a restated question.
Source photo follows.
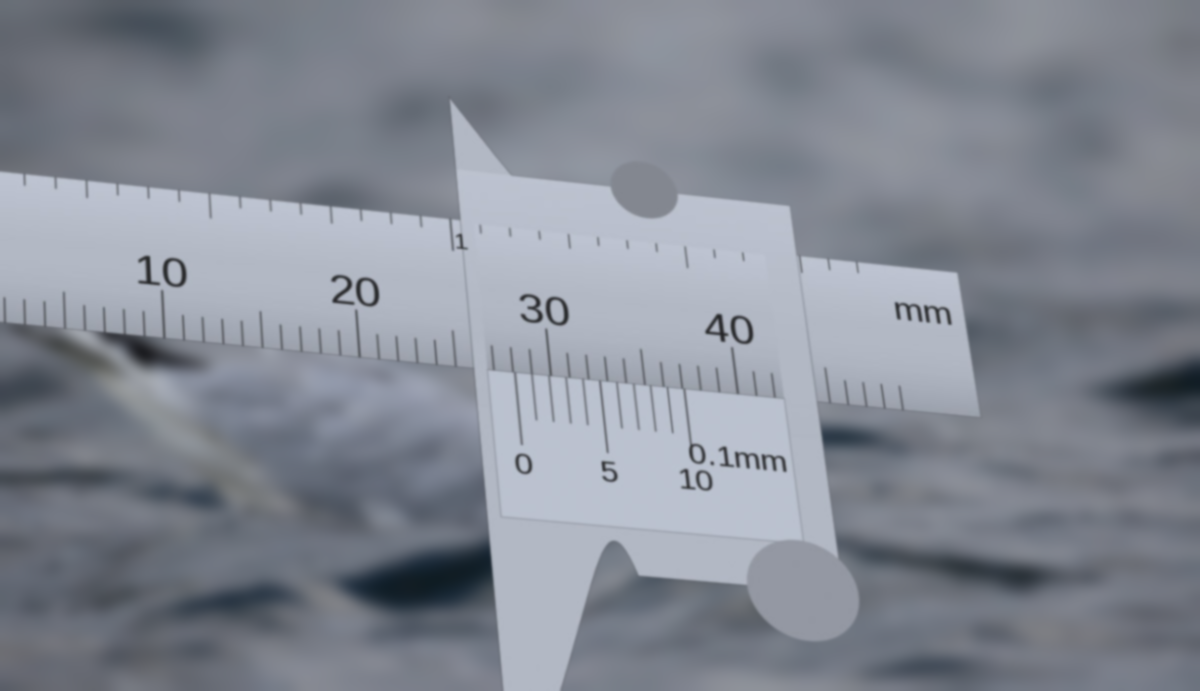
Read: value=28.1 unit=mm
